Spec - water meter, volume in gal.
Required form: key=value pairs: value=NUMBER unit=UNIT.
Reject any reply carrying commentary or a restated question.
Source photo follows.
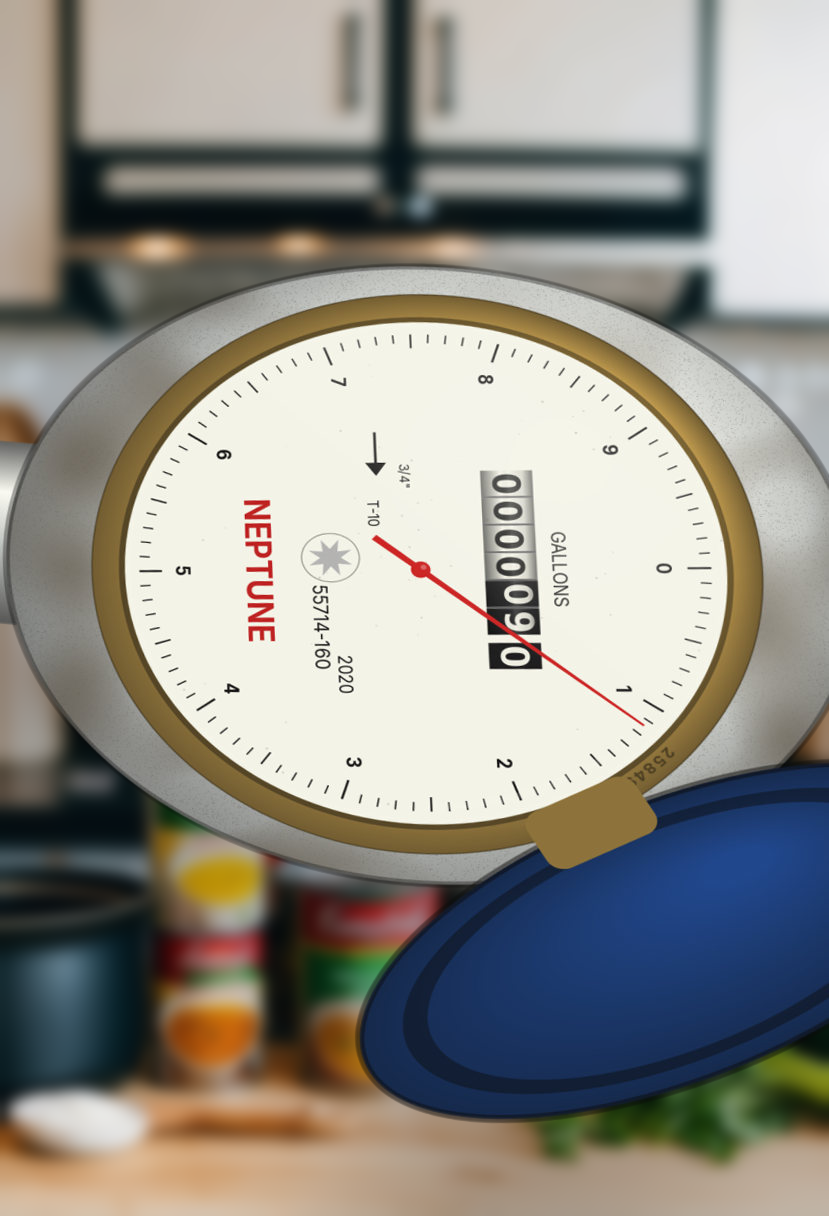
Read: value=91.1 unit=gal
